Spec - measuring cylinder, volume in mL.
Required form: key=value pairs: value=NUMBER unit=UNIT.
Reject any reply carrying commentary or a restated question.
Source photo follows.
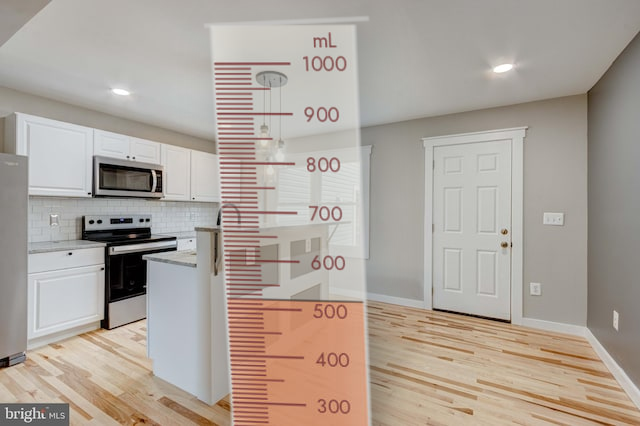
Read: value=520 unit=mL
